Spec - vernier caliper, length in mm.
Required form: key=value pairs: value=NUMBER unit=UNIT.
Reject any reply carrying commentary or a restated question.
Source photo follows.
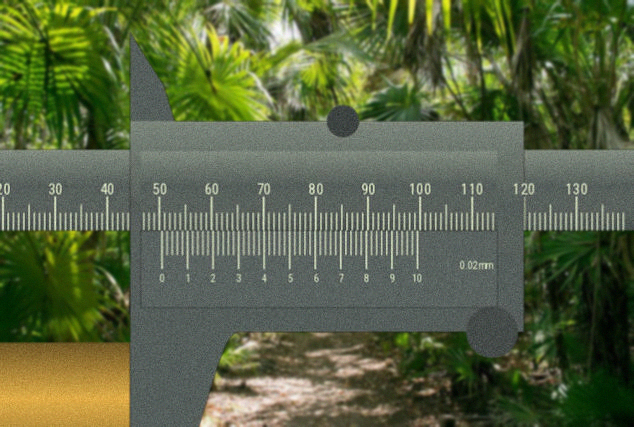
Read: value=50.5 unit=mm
